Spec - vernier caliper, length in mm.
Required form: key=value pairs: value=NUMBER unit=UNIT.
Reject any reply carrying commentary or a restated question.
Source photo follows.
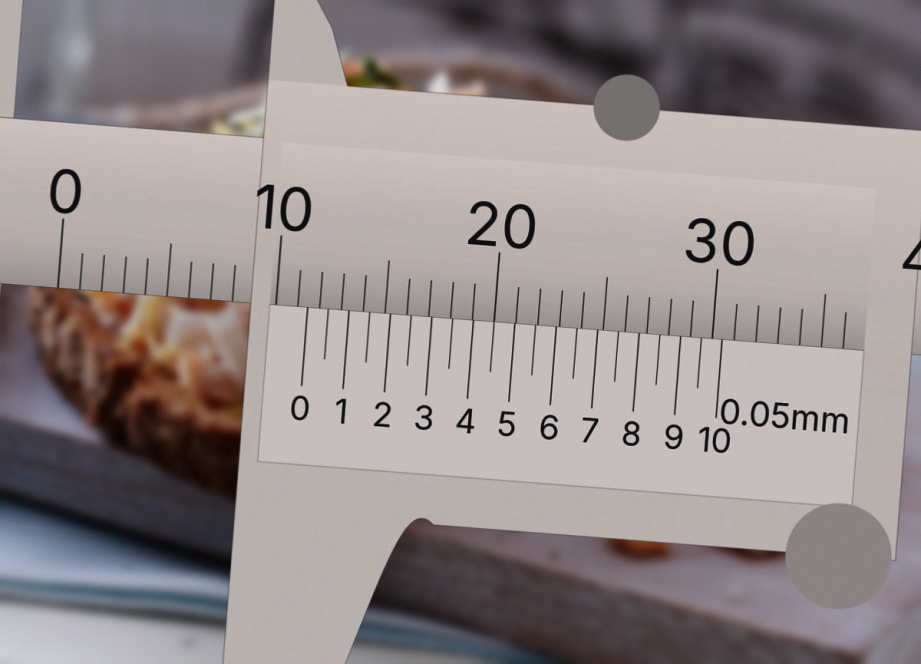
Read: value=11.45 unit=mm
